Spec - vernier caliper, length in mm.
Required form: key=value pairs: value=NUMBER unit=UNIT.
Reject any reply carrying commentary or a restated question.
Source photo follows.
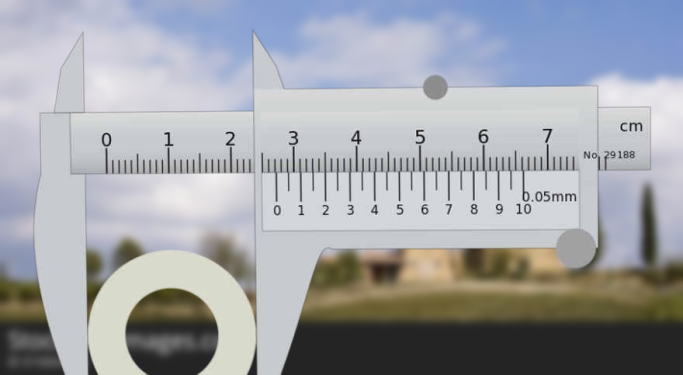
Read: value=27.2 unit=mm
